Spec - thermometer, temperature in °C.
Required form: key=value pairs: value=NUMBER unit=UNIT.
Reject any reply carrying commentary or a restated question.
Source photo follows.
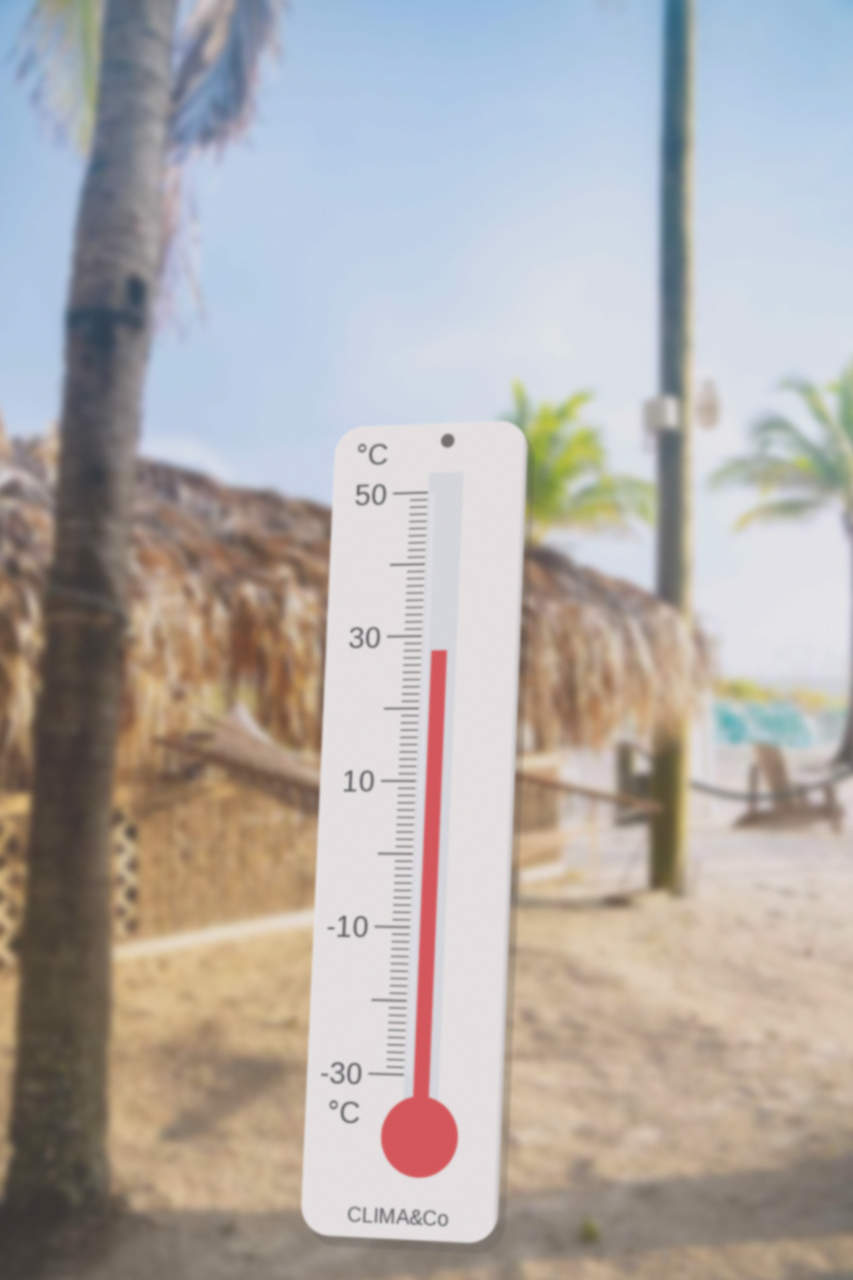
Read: value=28 unit=°C
